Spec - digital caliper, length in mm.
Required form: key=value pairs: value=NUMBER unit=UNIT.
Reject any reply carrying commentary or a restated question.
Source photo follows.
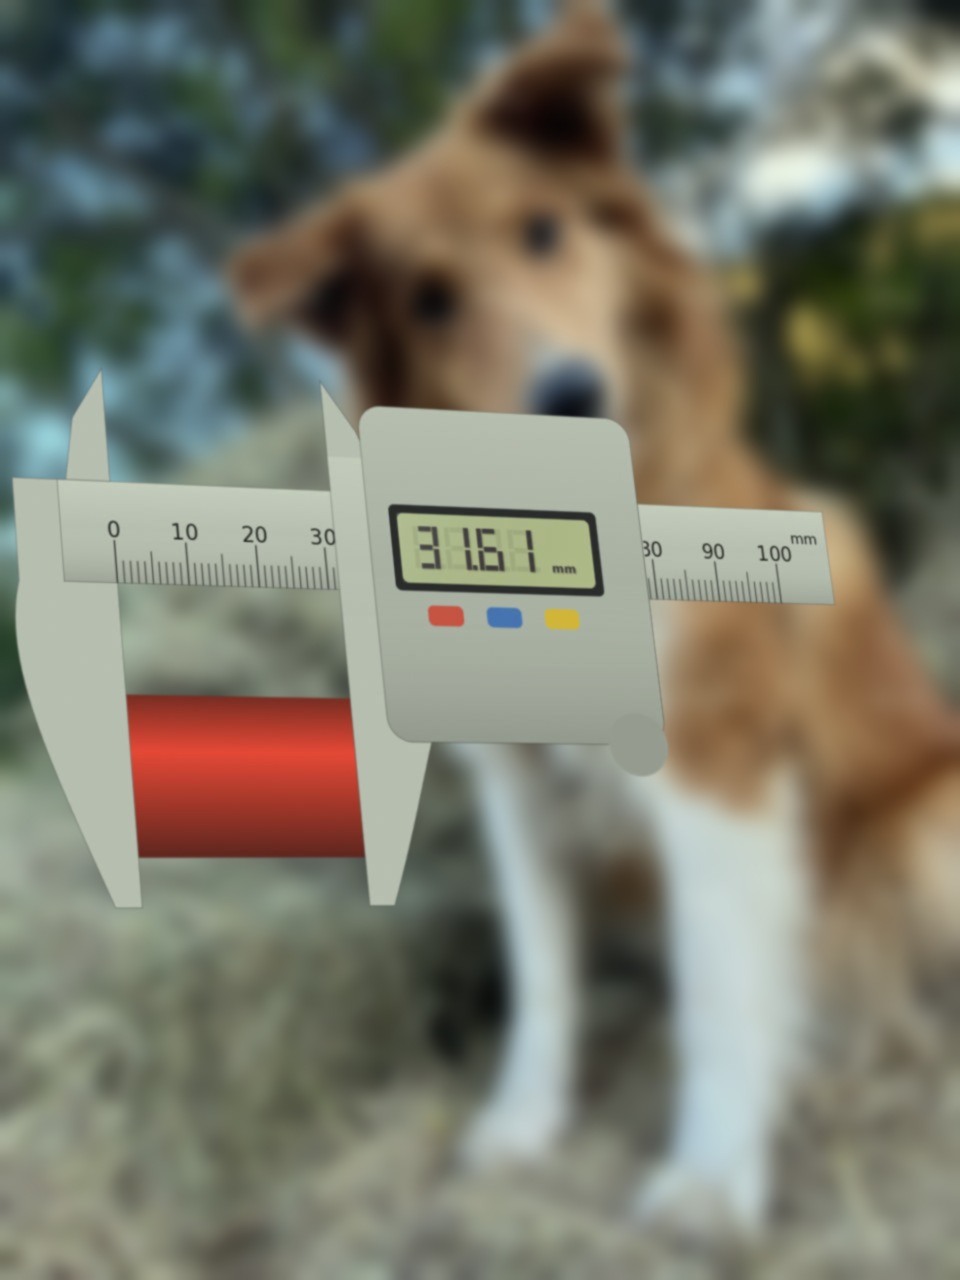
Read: value=31.61 unit=mm
